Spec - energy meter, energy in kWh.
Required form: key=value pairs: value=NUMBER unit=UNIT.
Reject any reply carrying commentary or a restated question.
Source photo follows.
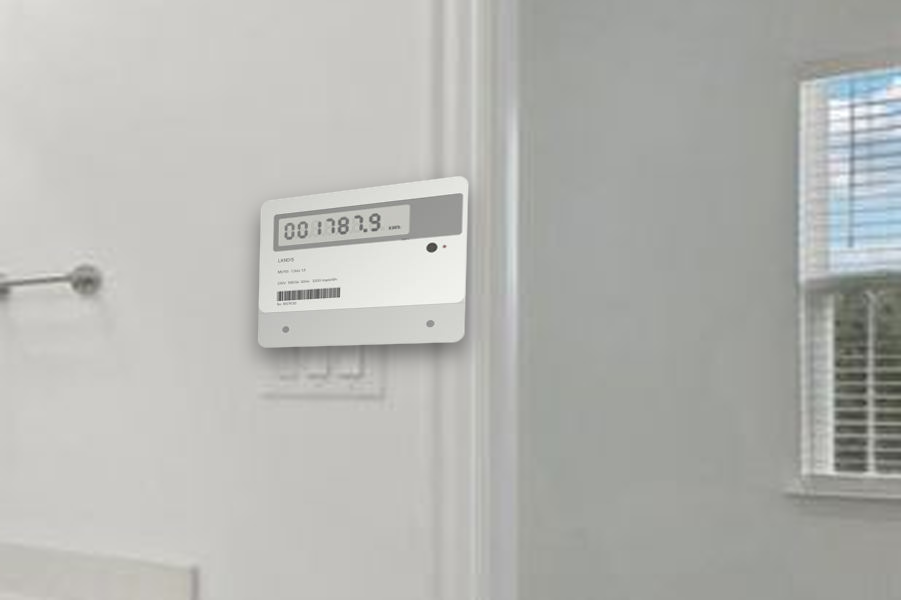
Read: value=1787.9 unit=kWh
